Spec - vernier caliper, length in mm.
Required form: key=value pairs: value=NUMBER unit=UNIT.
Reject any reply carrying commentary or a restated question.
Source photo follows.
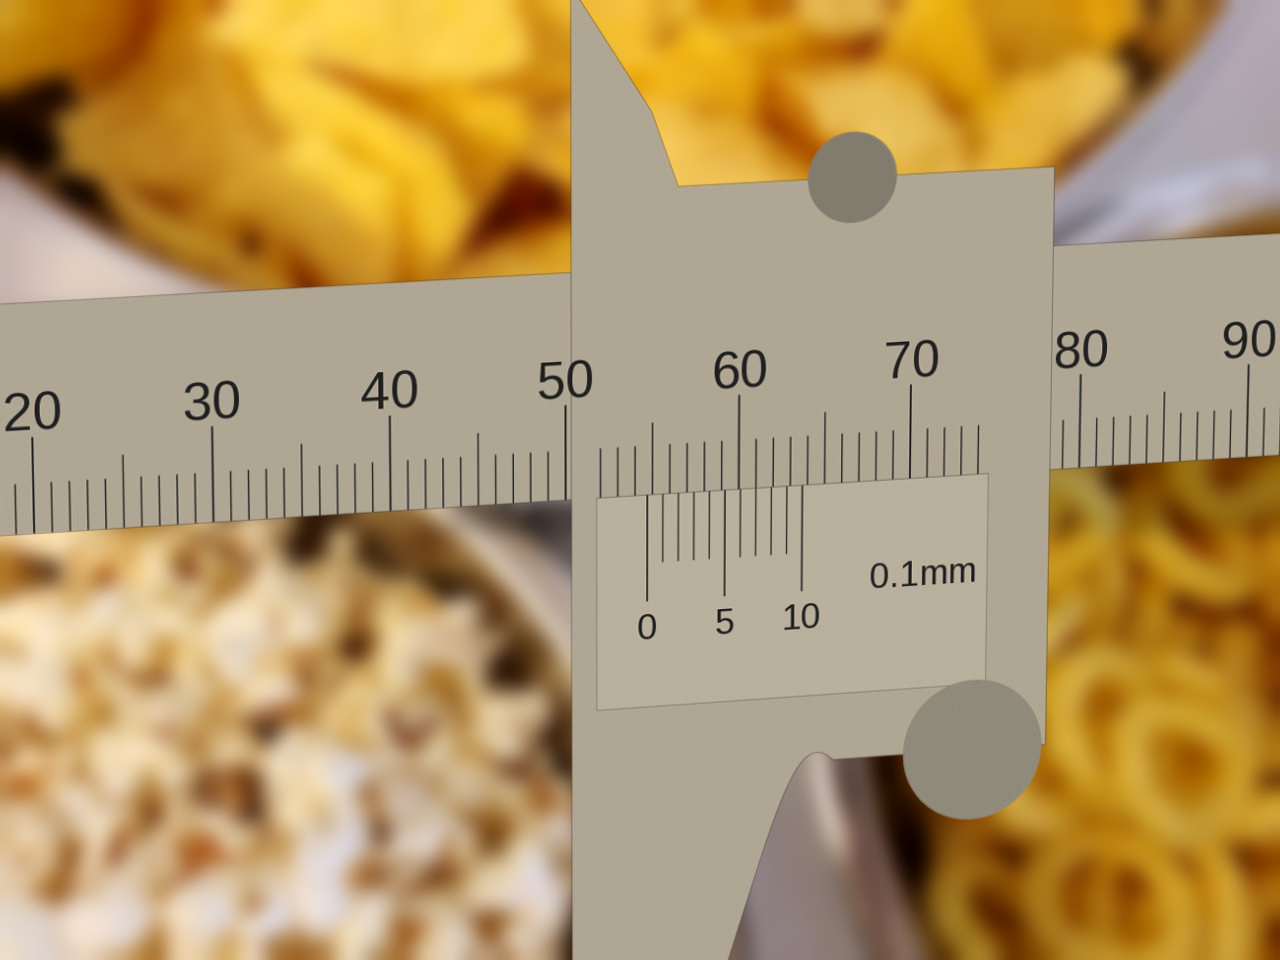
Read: value=54.7 unit=mm
